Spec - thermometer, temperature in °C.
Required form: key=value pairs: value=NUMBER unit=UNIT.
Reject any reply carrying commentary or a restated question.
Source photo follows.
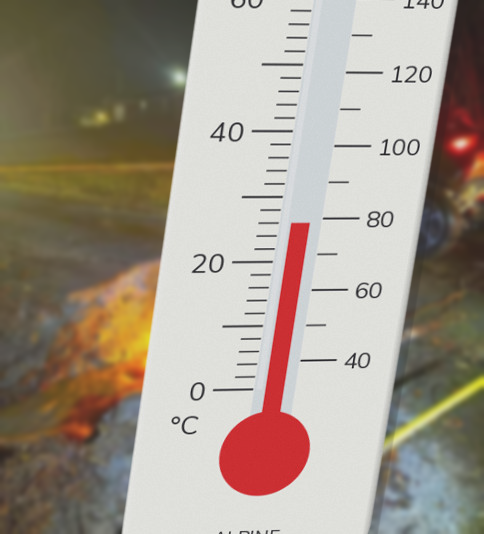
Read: value=26 unit=°C
